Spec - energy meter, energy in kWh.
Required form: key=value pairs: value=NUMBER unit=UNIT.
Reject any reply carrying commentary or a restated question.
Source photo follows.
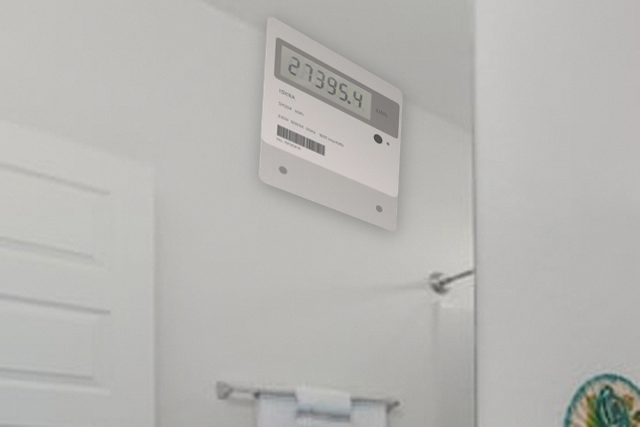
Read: value=27395.4 unit=kWh
